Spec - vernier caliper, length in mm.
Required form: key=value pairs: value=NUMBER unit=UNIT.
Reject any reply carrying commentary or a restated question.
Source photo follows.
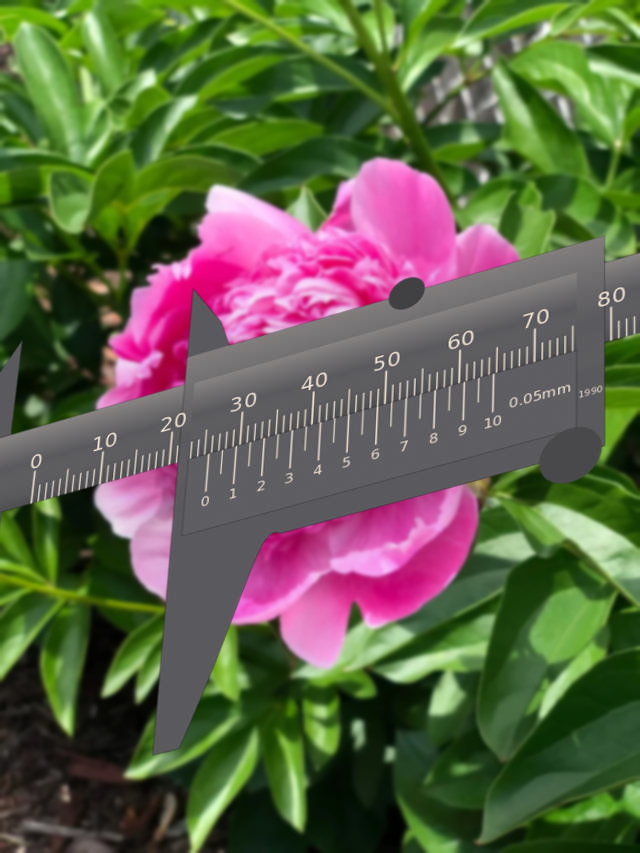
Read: value=25.6 unit=mm
